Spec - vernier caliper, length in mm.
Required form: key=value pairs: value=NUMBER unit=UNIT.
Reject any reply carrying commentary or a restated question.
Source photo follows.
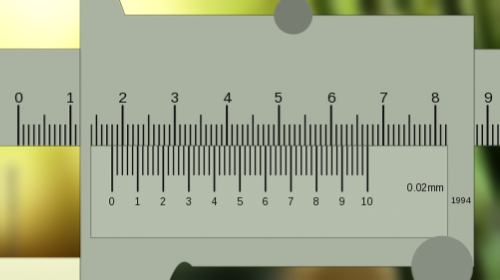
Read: value=18.0 unit=mm
